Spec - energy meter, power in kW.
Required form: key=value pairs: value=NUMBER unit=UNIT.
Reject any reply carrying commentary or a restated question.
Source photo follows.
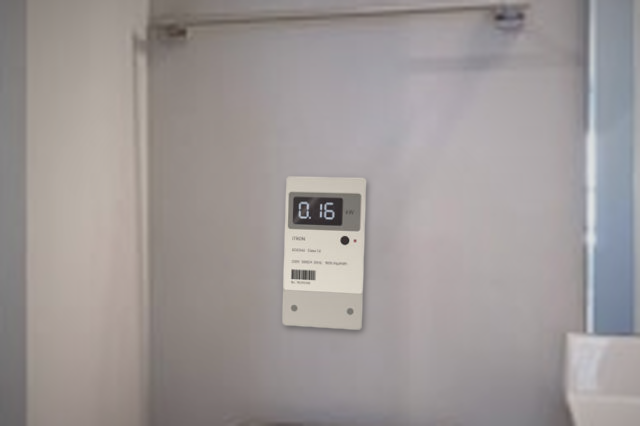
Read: value=0.16 unit=kW
